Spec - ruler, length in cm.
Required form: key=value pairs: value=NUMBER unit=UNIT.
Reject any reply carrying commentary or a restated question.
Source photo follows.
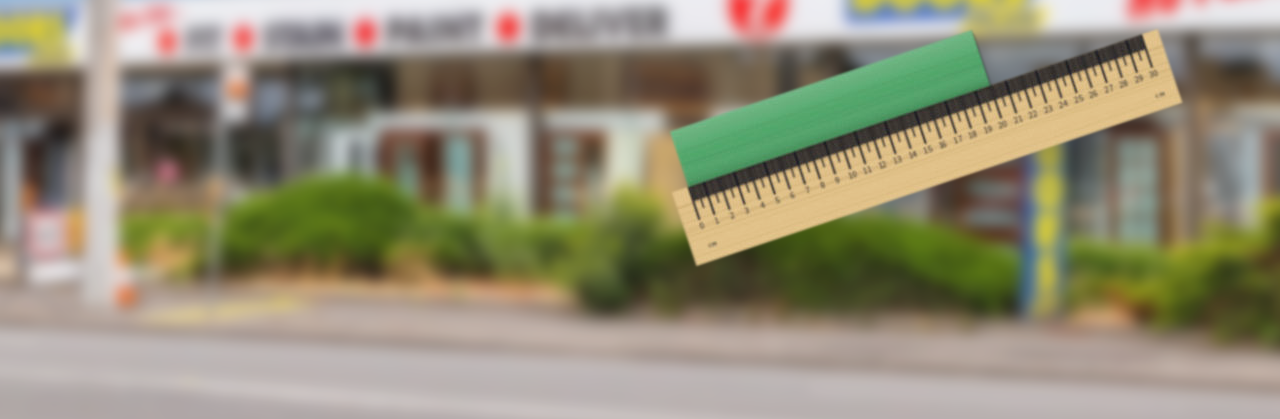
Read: value=20 unit=cm
